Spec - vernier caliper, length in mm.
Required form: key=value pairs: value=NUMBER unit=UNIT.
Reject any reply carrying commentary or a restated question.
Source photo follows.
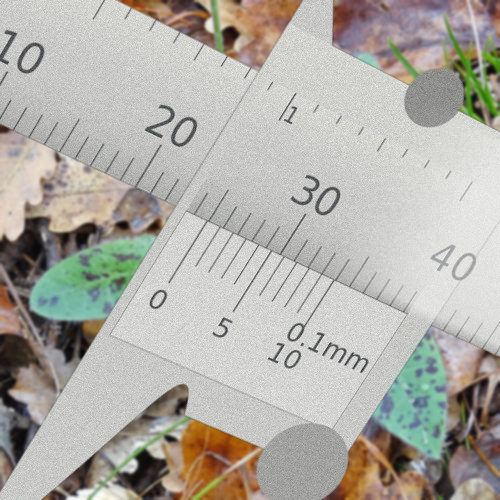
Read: value=24.9 unit=mm
